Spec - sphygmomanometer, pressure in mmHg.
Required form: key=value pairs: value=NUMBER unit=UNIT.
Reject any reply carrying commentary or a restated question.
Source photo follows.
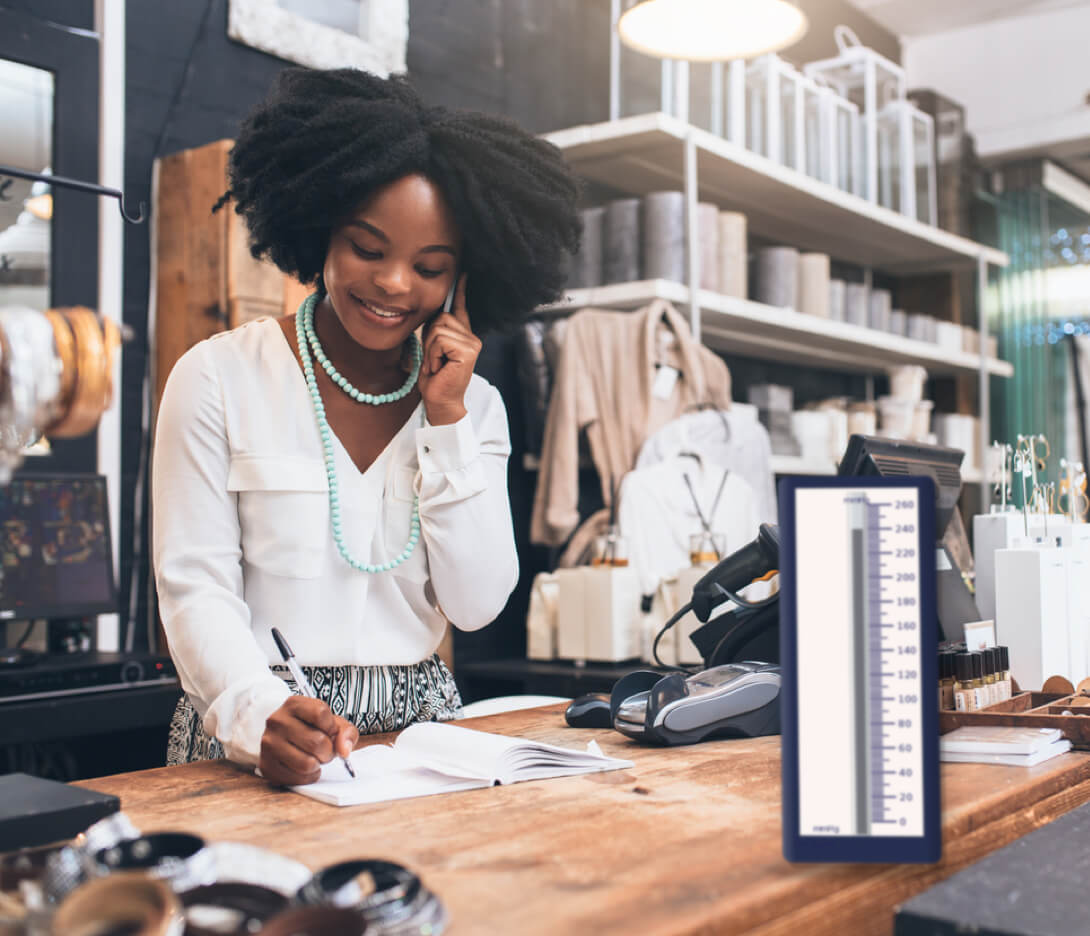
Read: value=240 unit=mmHg
